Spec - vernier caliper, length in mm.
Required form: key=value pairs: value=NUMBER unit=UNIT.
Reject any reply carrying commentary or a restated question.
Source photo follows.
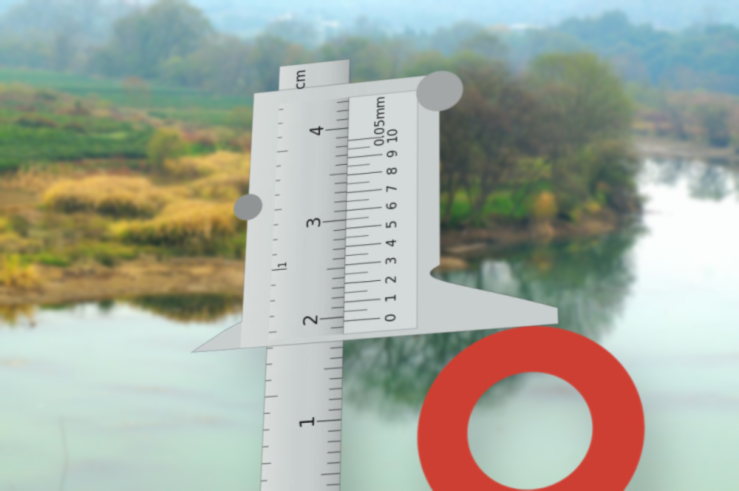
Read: value=19.6 unit=mm
